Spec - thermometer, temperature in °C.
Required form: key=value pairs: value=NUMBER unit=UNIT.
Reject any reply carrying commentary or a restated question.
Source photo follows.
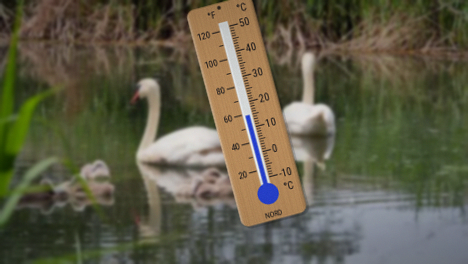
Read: value=15 unit=°C
